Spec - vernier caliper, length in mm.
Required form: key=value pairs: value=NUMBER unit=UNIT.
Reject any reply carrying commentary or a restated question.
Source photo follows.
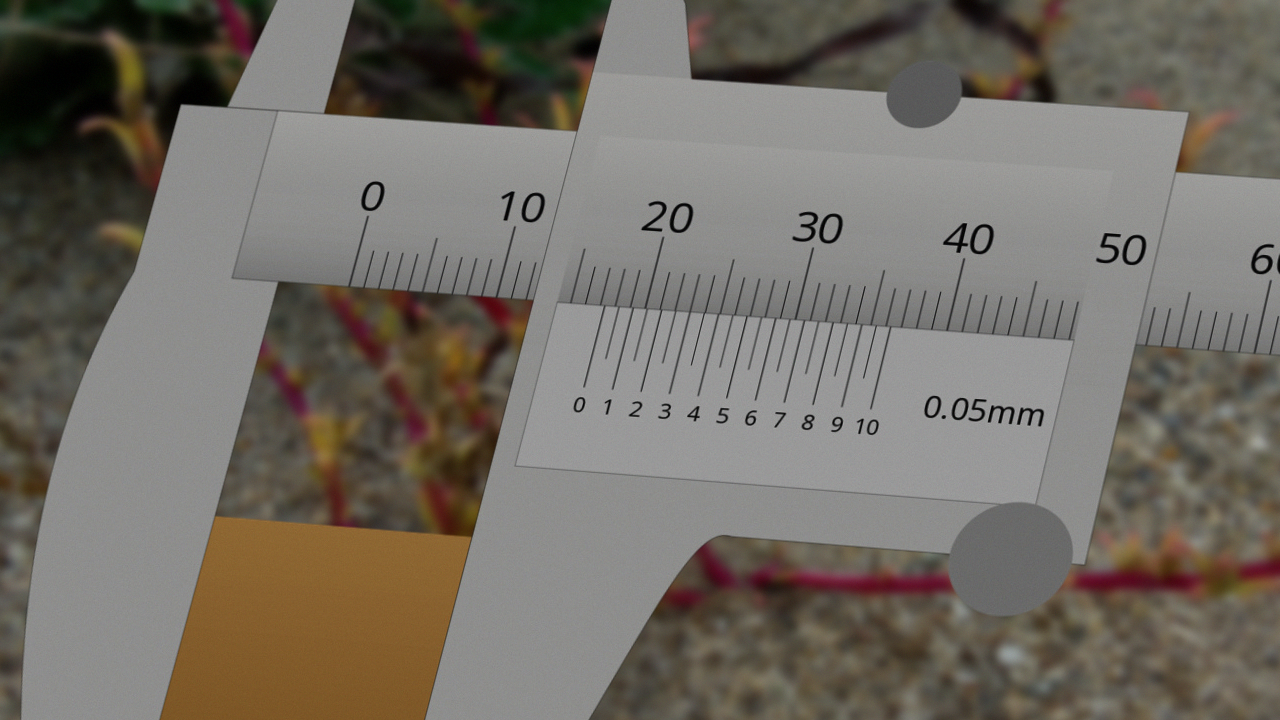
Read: value=17.3 unit=mm
